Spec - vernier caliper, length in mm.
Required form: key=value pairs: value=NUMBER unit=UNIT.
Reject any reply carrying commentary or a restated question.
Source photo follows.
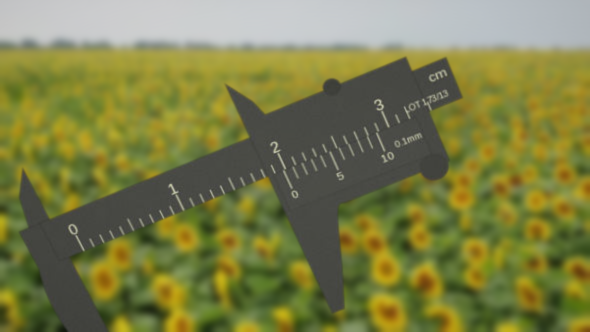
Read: value=19.8 unit=mm
